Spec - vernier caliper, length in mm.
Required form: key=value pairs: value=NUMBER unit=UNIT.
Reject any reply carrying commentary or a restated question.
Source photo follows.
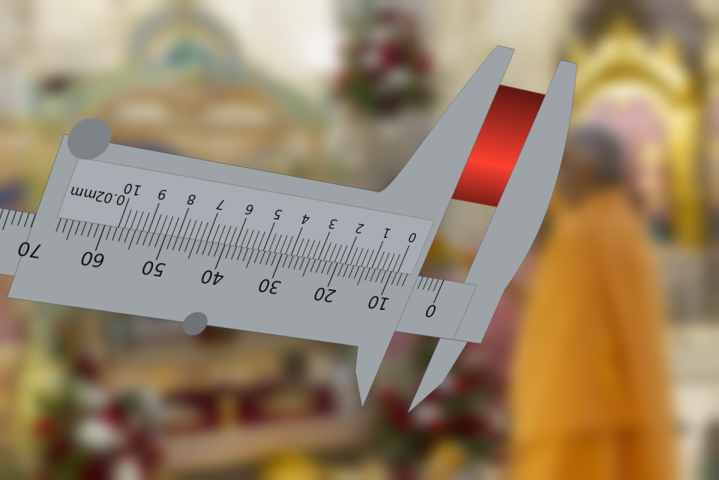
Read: value=8.8 unit=mm
